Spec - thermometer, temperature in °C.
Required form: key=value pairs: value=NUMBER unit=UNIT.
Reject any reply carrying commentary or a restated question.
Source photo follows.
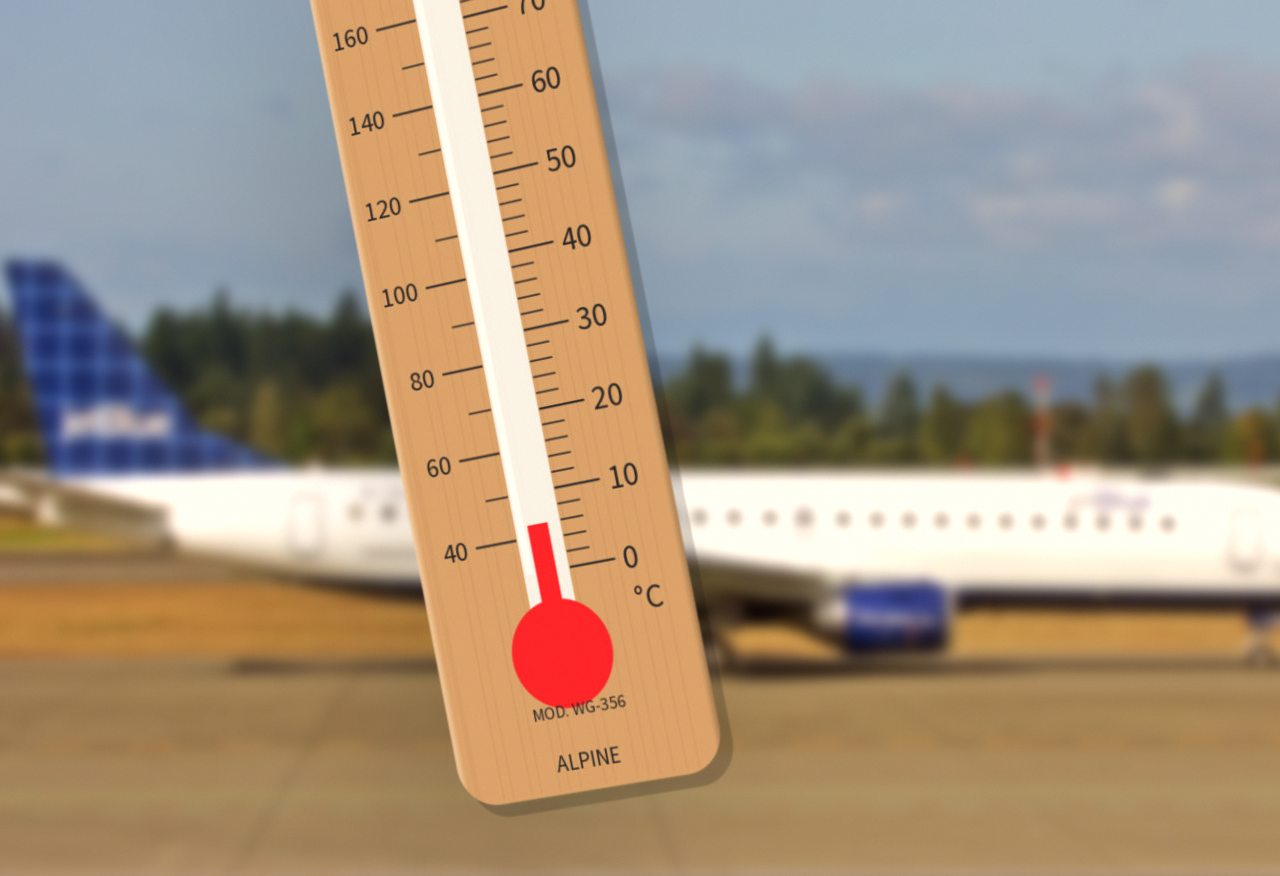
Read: value=6 unit=°C
